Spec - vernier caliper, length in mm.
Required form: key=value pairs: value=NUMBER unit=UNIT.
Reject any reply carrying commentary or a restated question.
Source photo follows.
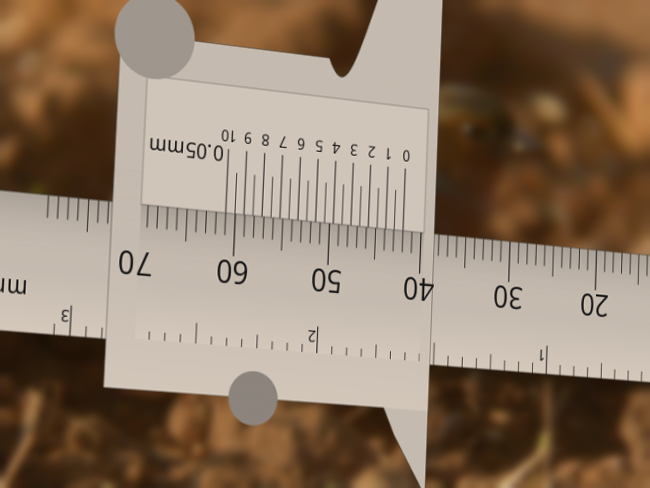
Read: value=42.0 unit=mm
